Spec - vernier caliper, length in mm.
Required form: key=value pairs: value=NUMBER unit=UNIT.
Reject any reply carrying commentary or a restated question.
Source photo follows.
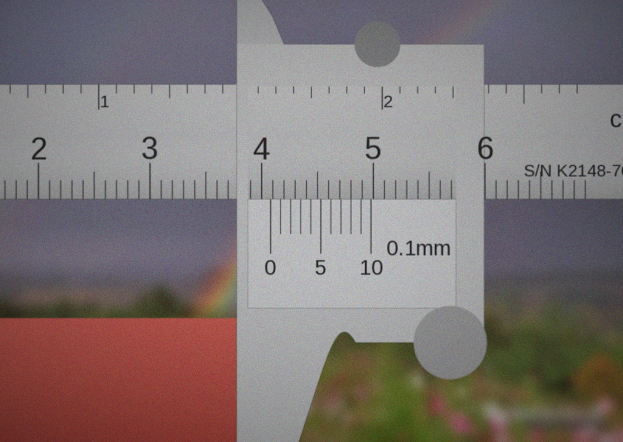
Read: value=40.8 unit=mm
